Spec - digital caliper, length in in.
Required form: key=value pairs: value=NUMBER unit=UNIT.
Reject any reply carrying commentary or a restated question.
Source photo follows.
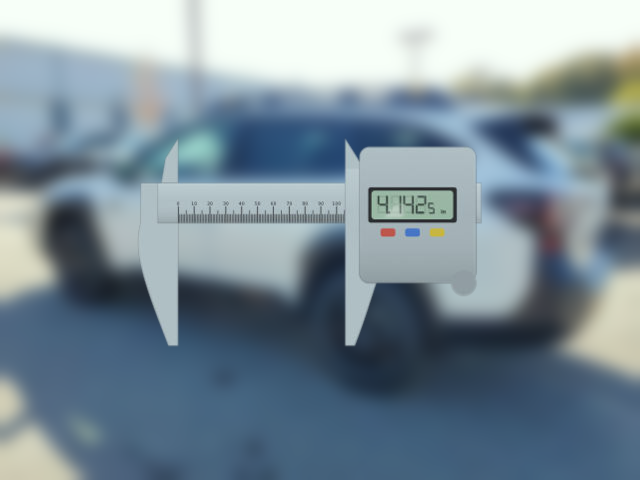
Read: value=4.1425 unit=in
